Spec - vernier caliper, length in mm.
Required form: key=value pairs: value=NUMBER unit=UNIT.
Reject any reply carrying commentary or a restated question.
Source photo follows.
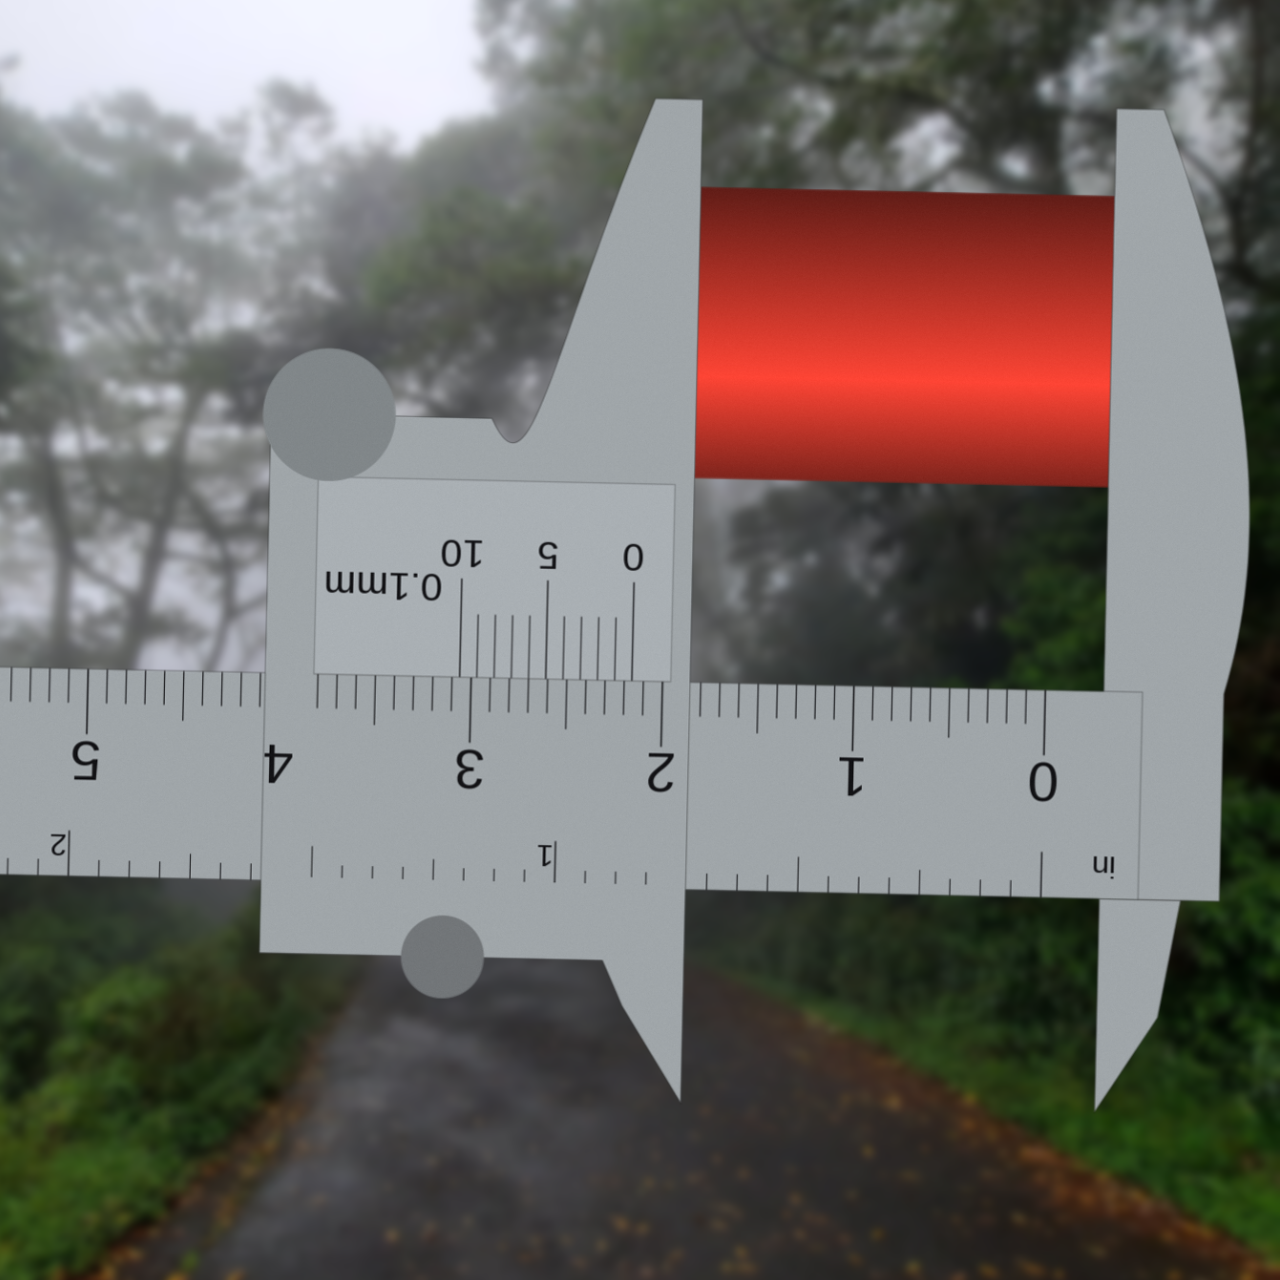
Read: value=21.6 unit=mm
